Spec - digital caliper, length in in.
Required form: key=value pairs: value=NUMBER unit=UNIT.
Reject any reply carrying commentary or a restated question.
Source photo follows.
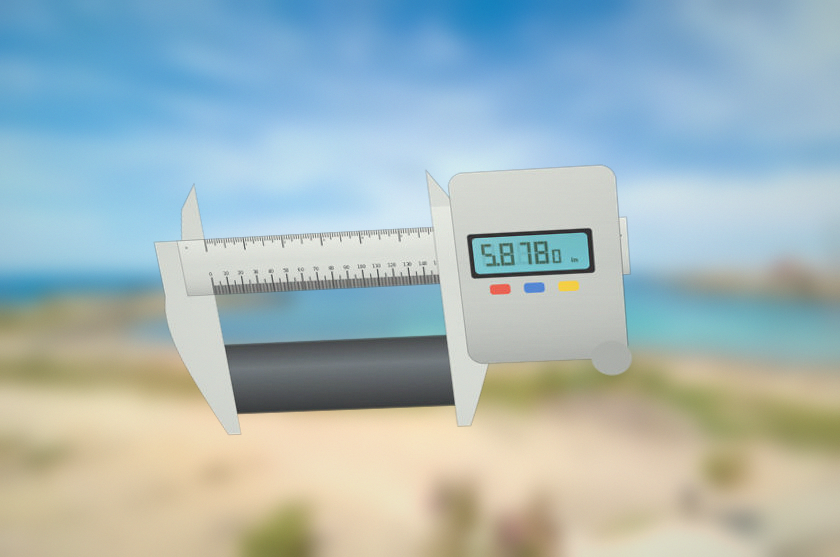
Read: value=5.8780 unit=in
